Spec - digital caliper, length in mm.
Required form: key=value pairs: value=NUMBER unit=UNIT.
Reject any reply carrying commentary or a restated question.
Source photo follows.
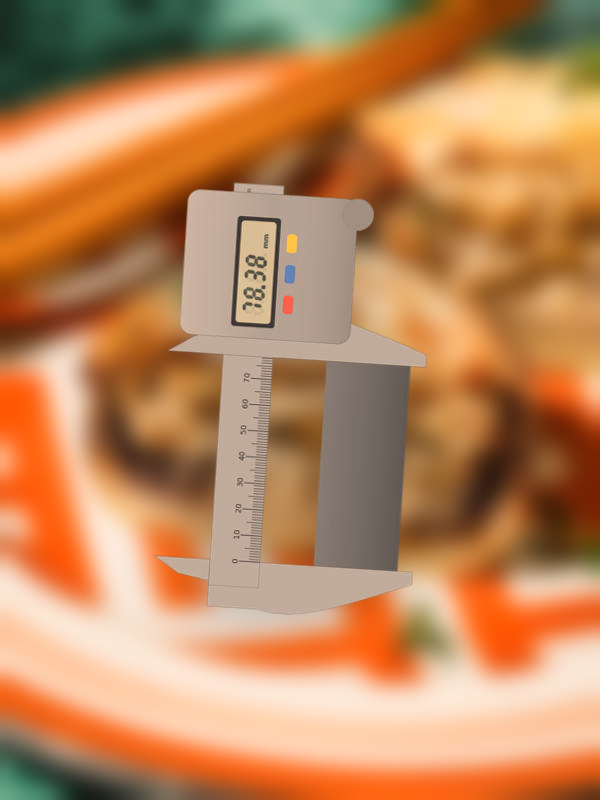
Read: value=78.38 unit=mm
